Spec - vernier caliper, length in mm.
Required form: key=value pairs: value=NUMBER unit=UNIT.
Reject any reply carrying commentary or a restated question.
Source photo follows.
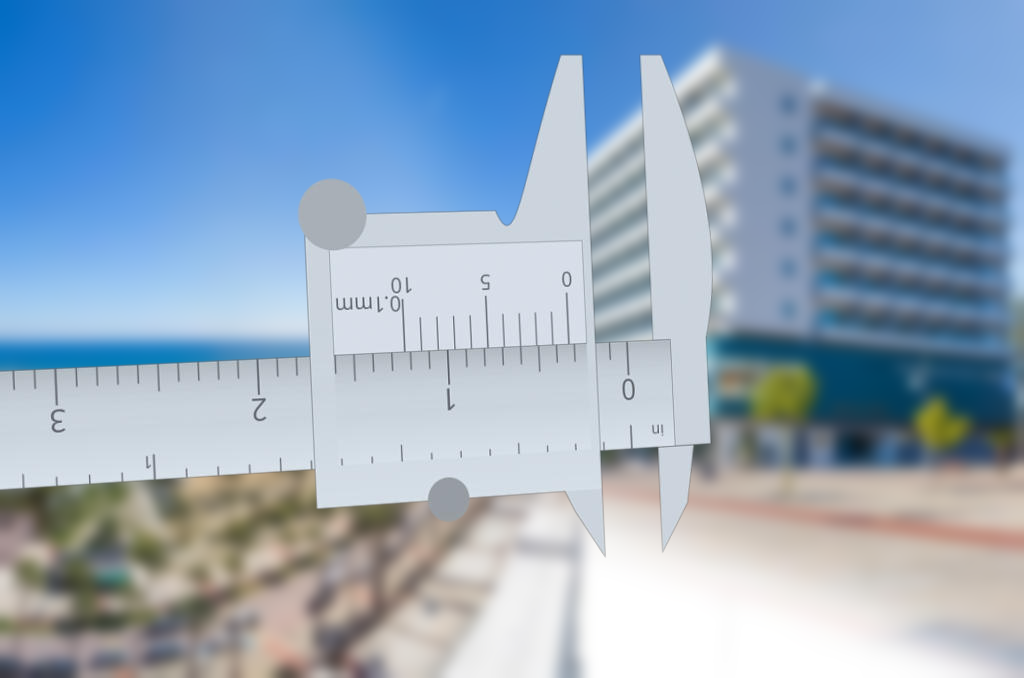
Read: value=3.3 unit=mm
